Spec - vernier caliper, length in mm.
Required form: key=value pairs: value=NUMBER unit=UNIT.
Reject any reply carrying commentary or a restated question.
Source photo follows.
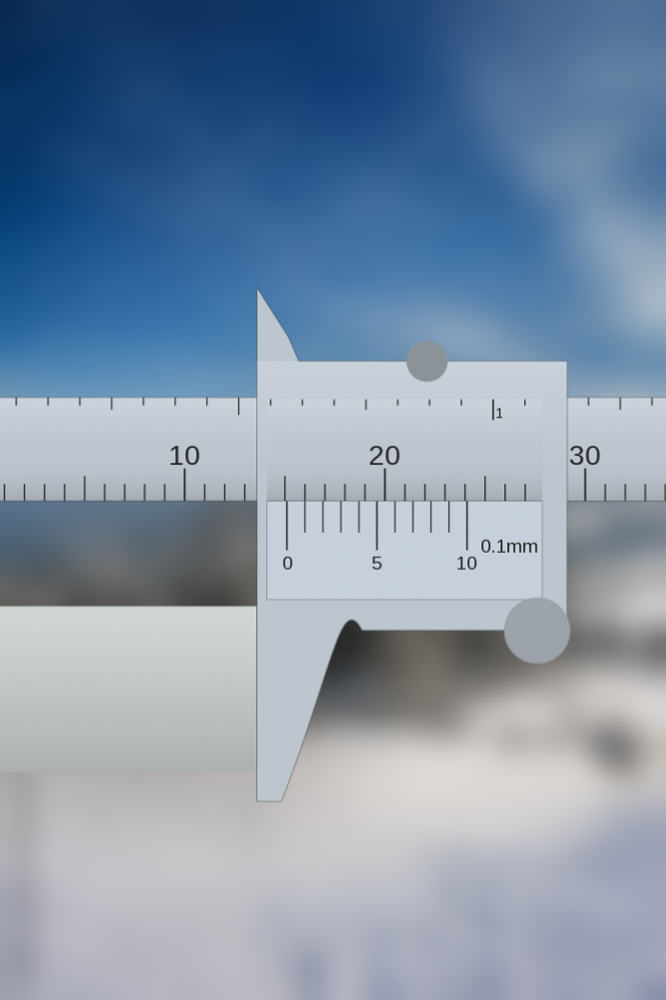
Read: value=15.1 unit=mm
